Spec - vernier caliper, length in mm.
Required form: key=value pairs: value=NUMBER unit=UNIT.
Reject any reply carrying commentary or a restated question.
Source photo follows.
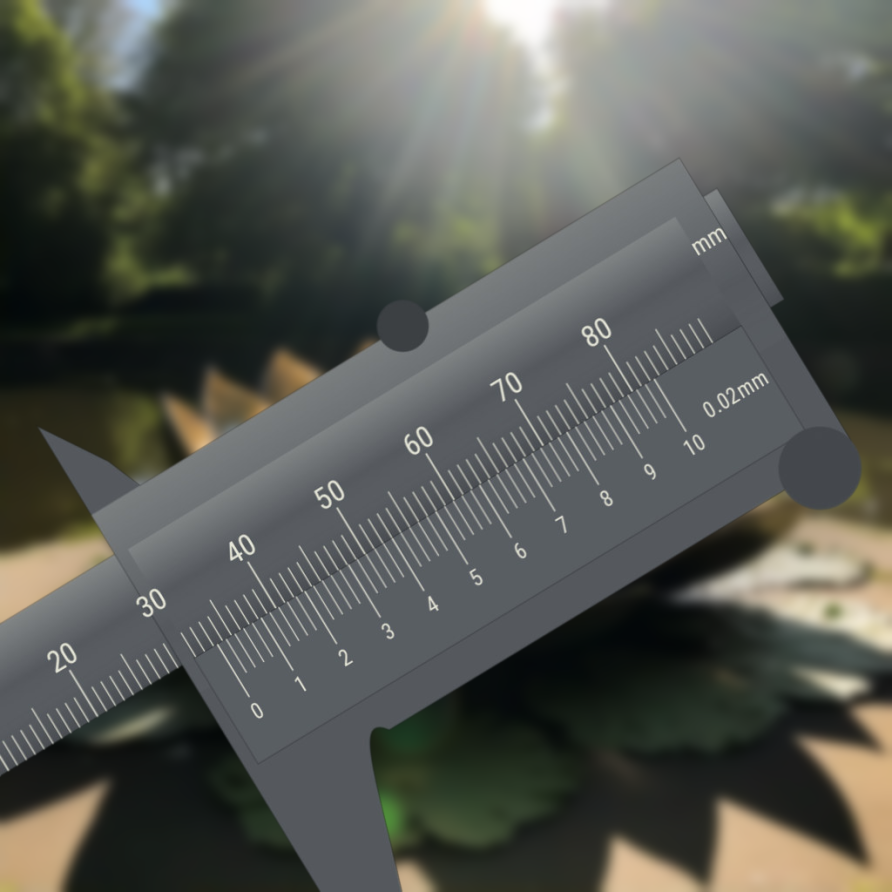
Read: value=33.4 unit=mm
